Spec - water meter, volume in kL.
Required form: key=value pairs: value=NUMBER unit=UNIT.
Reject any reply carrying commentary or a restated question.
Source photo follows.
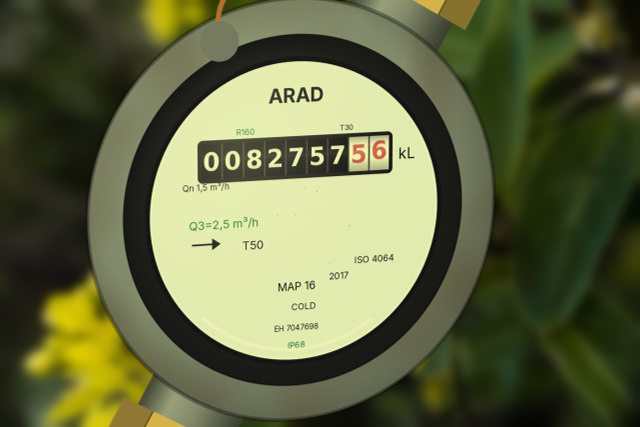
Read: value=82757.56 unit=kL
